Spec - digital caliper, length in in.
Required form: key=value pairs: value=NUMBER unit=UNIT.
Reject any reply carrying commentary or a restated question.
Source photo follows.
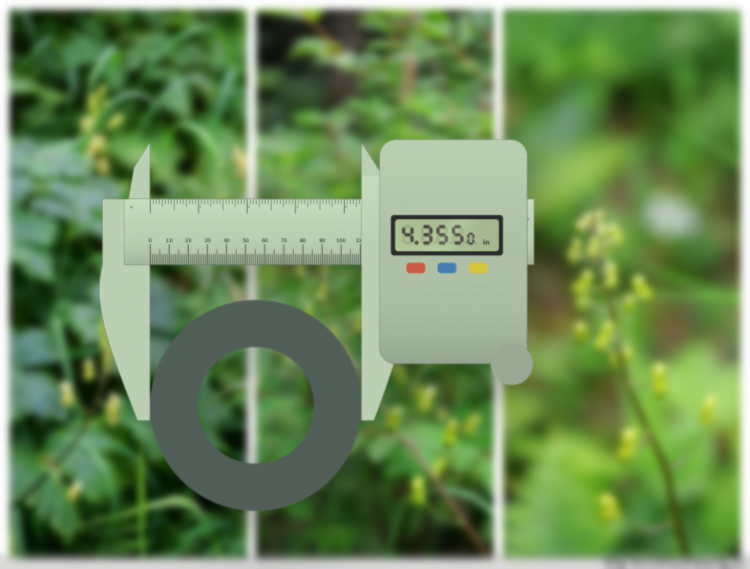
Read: value=4.3550 unit=in
